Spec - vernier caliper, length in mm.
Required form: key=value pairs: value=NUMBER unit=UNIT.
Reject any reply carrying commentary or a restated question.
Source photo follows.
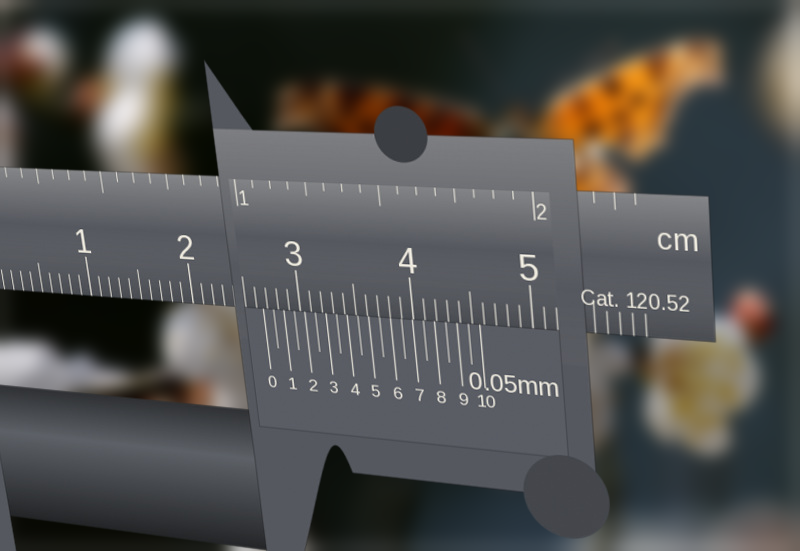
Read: value=26.6 unit=mm
